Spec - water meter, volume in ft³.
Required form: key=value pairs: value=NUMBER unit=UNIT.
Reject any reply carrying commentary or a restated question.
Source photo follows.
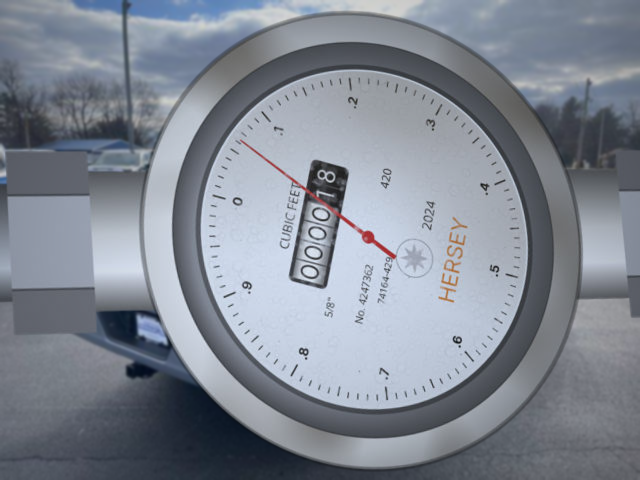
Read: value=18.06 unit=ft³
